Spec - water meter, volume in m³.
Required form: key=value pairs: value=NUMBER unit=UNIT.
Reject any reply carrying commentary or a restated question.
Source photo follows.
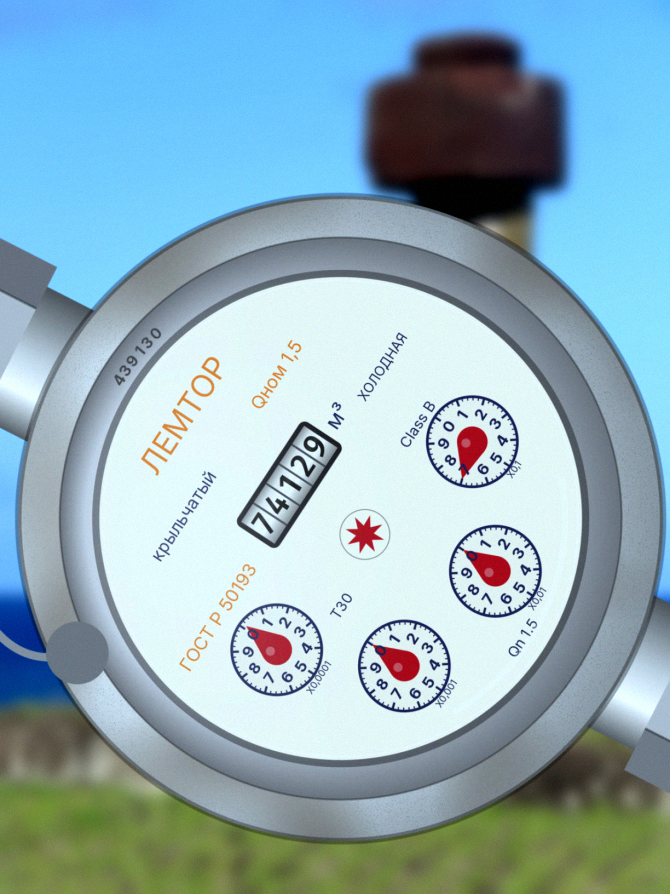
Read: value=74129.7000 unit=m³
